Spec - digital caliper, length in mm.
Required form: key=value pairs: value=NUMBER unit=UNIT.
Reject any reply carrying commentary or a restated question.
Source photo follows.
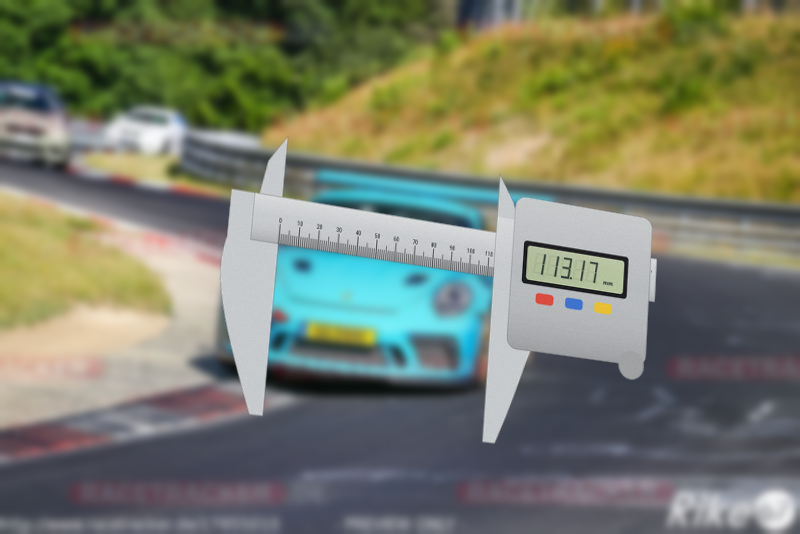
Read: value=113.17 unit=mm
